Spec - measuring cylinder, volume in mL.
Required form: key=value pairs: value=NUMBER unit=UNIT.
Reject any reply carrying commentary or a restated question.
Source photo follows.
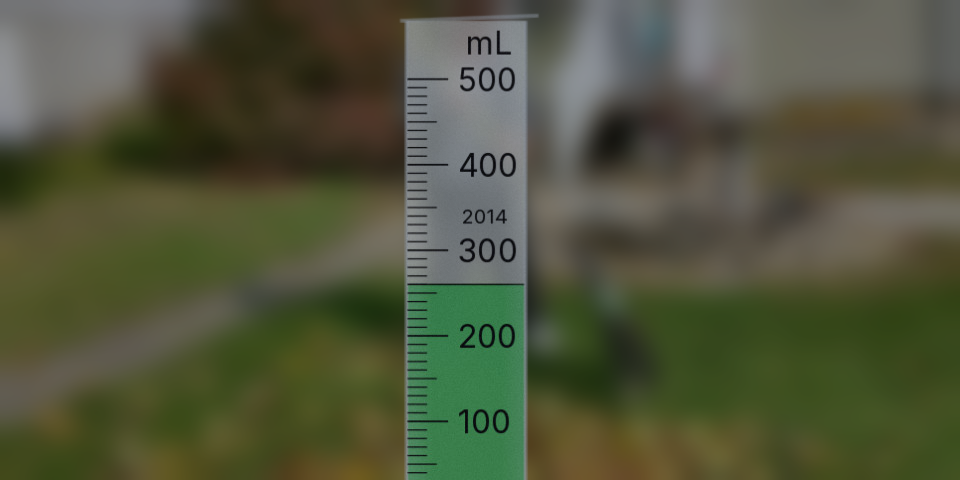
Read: value=260 unit=mL
